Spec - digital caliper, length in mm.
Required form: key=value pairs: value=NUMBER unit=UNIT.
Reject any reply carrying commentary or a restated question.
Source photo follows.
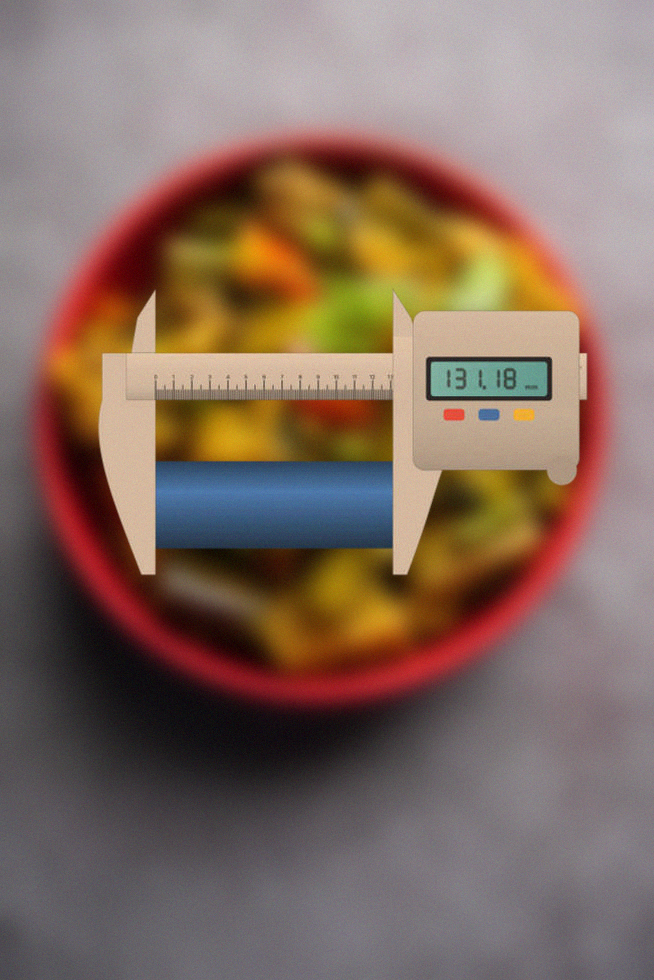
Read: value=131.18 unit=mm
